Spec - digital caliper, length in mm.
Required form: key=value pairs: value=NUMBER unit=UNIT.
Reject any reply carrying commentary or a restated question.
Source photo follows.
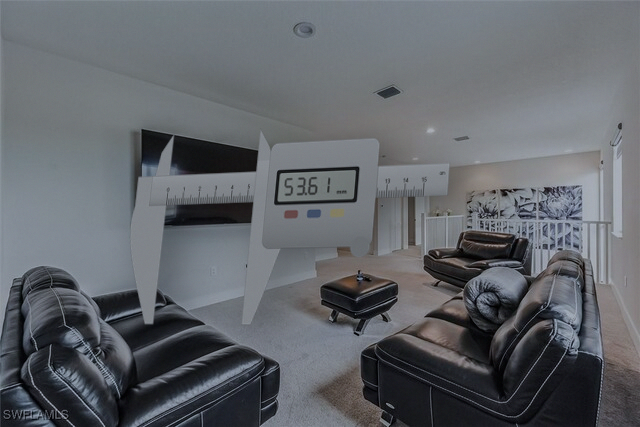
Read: value=53.61 unit=mm
